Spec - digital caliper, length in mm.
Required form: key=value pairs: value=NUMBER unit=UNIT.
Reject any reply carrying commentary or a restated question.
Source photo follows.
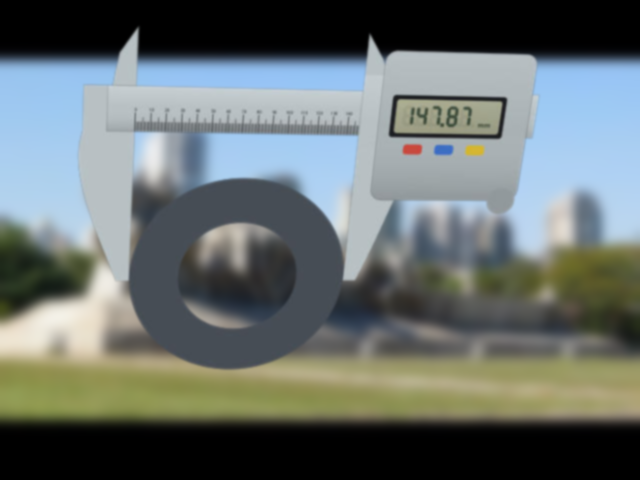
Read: value=147.87 unit=mm
